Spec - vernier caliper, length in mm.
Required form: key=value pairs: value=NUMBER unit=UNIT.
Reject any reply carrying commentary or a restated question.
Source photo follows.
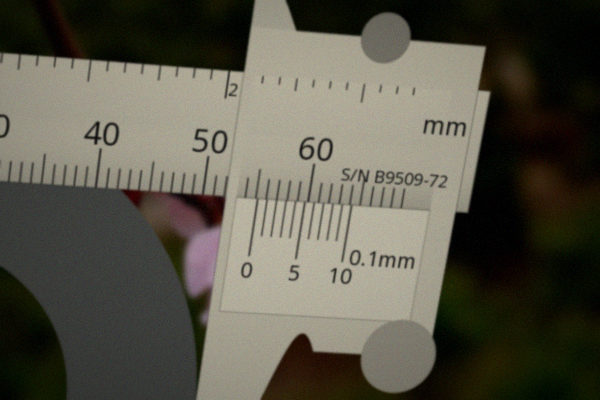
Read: value=55.2 unit=mm
